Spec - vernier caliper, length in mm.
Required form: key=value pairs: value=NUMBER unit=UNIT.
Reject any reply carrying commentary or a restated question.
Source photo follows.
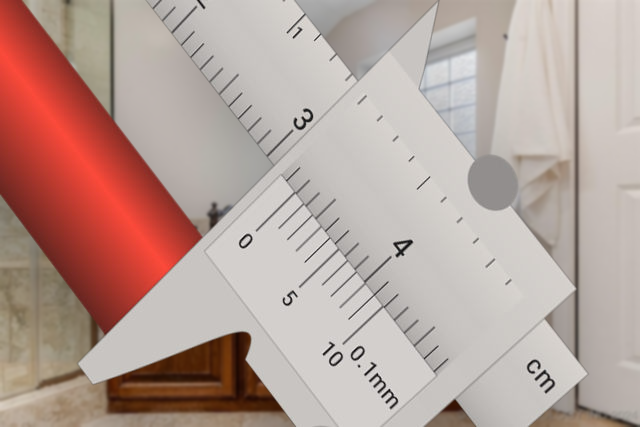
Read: value=32.9 unit=mm
